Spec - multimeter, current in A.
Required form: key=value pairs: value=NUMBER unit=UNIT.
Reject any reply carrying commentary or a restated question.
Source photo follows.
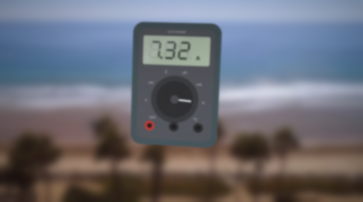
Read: value=7.32 unit=A
